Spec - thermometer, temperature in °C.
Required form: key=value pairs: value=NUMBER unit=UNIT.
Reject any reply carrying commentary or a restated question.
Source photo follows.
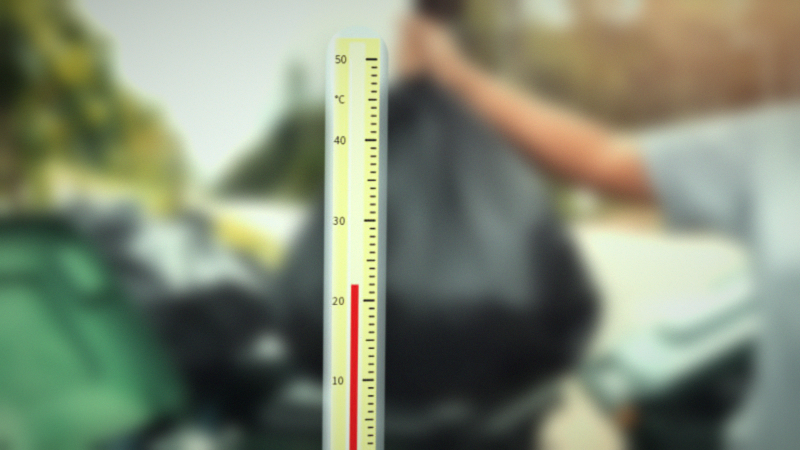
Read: value=22 unit=°C
